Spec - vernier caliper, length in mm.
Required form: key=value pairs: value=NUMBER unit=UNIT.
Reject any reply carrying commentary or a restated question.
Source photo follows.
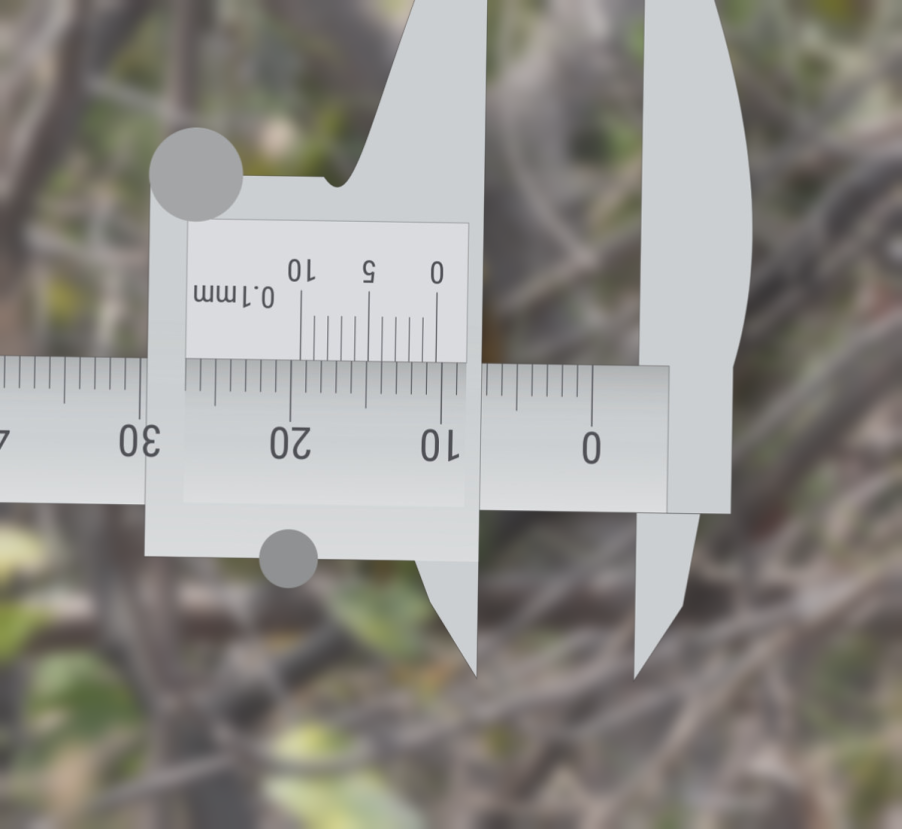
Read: value=10.4 unit=mm
